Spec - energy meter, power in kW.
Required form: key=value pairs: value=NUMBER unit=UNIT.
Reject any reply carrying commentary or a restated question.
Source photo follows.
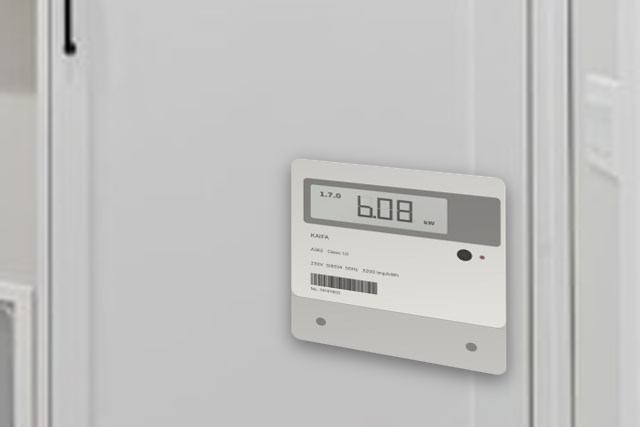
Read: value=6.08 unit=kW
